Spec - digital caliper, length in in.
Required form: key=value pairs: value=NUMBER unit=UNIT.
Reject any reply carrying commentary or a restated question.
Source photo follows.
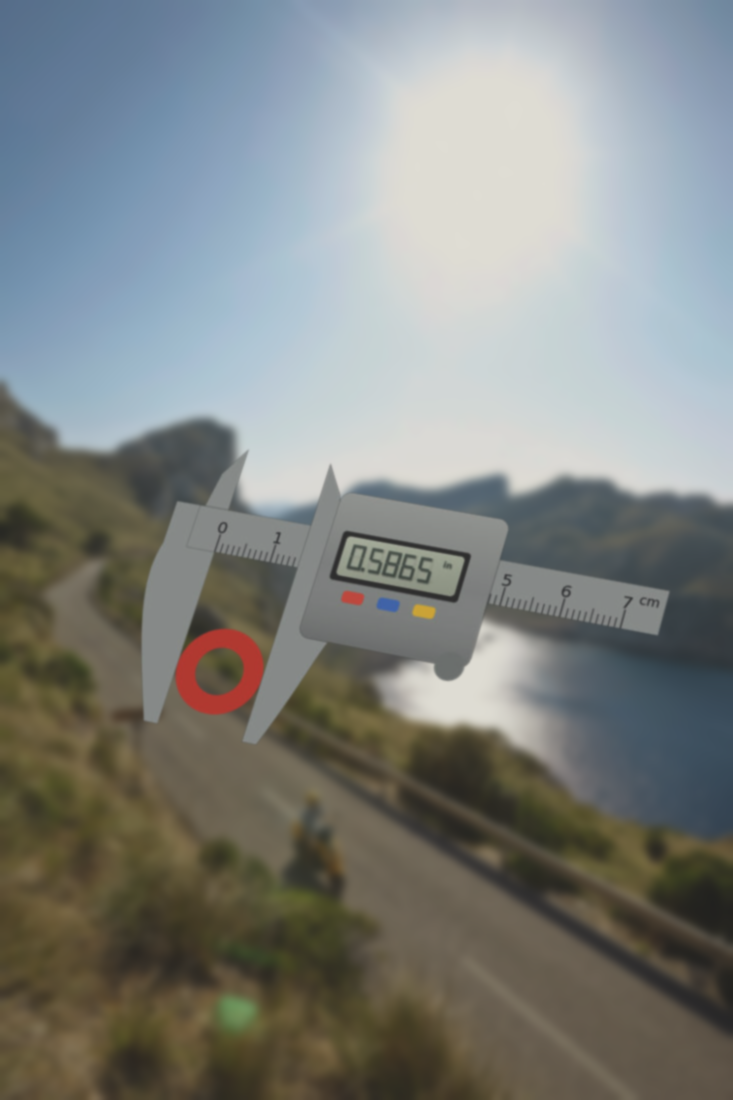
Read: value=0.5865 unit=in
